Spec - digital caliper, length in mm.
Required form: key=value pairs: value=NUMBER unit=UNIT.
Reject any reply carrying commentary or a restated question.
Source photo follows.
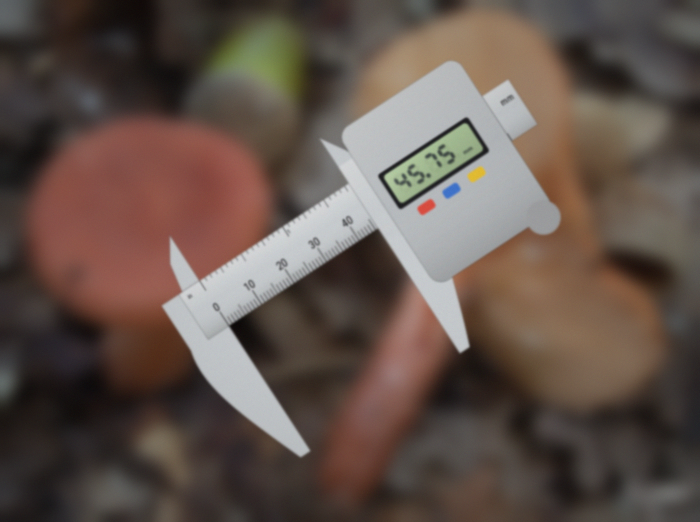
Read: value=45.75 unit=mm
